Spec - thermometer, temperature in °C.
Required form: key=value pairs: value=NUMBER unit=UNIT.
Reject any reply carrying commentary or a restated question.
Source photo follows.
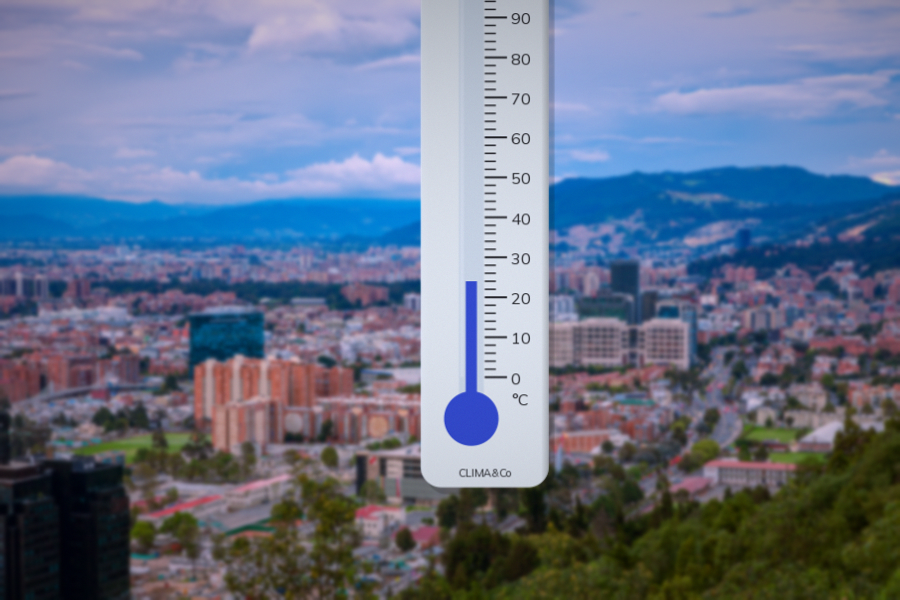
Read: value=24 unit=°C
